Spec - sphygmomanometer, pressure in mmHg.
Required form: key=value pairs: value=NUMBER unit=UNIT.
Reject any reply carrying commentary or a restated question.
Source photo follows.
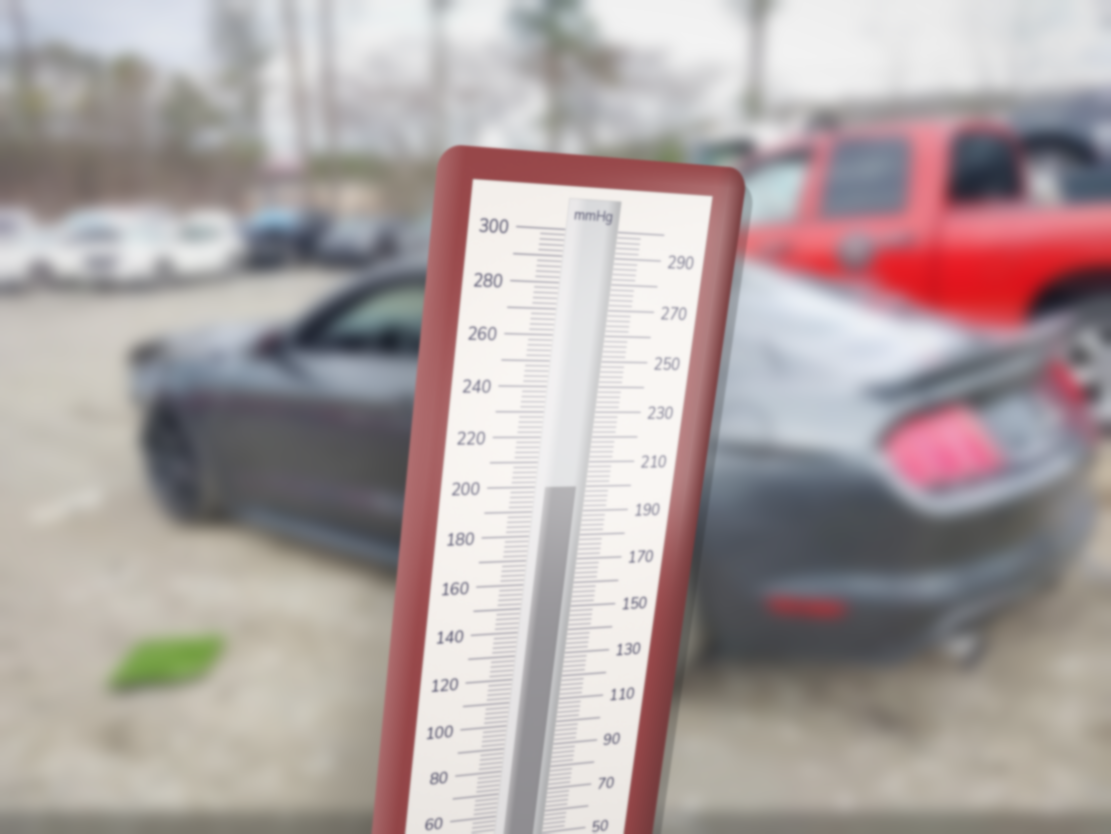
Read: value=200 unit=mmHg
